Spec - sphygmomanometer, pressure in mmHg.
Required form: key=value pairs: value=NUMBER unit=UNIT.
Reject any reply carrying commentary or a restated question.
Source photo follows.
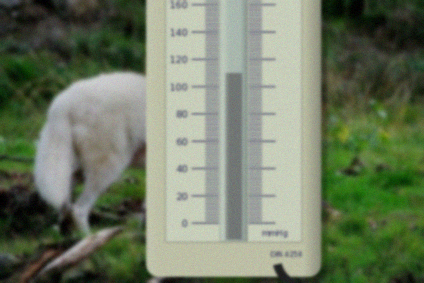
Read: value=110 unit=mmHg
